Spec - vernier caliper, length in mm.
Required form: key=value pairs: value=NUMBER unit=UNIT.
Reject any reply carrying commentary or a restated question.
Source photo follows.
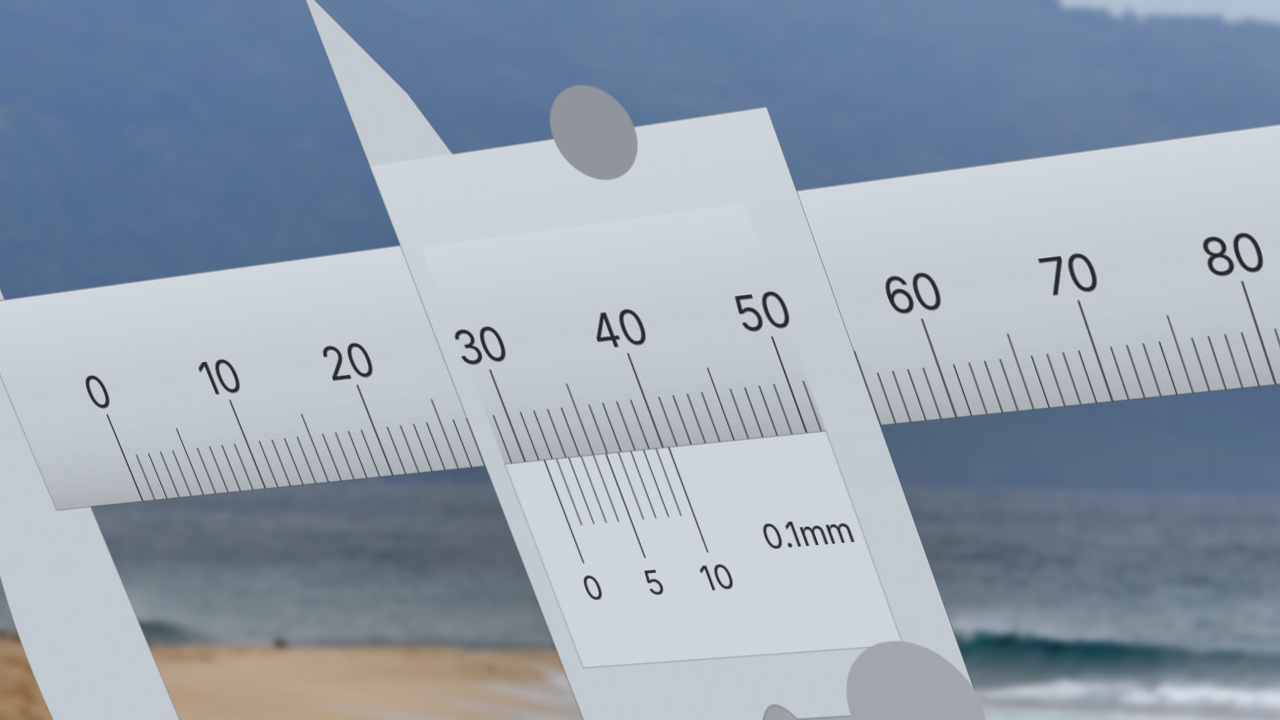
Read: value=31.4 unit=mm
